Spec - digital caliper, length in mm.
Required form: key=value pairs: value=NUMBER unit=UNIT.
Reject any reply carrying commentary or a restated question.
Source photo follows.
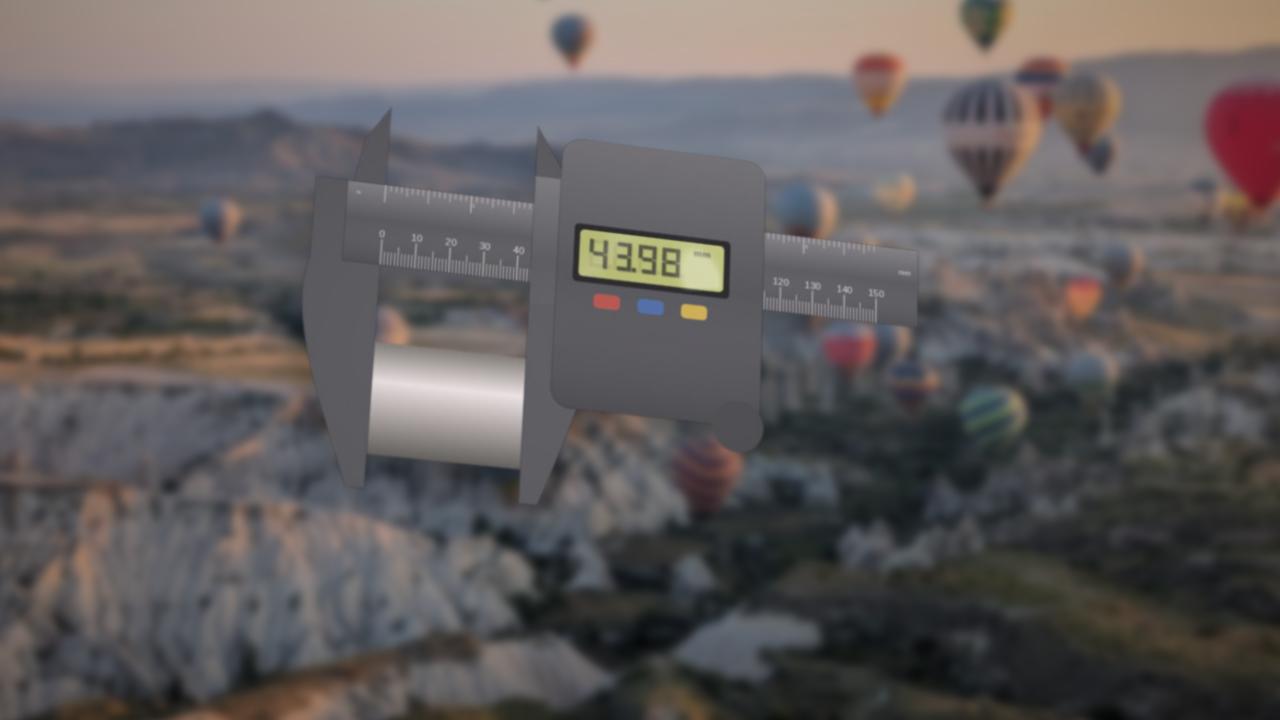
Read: value=43.98 unit=mm
